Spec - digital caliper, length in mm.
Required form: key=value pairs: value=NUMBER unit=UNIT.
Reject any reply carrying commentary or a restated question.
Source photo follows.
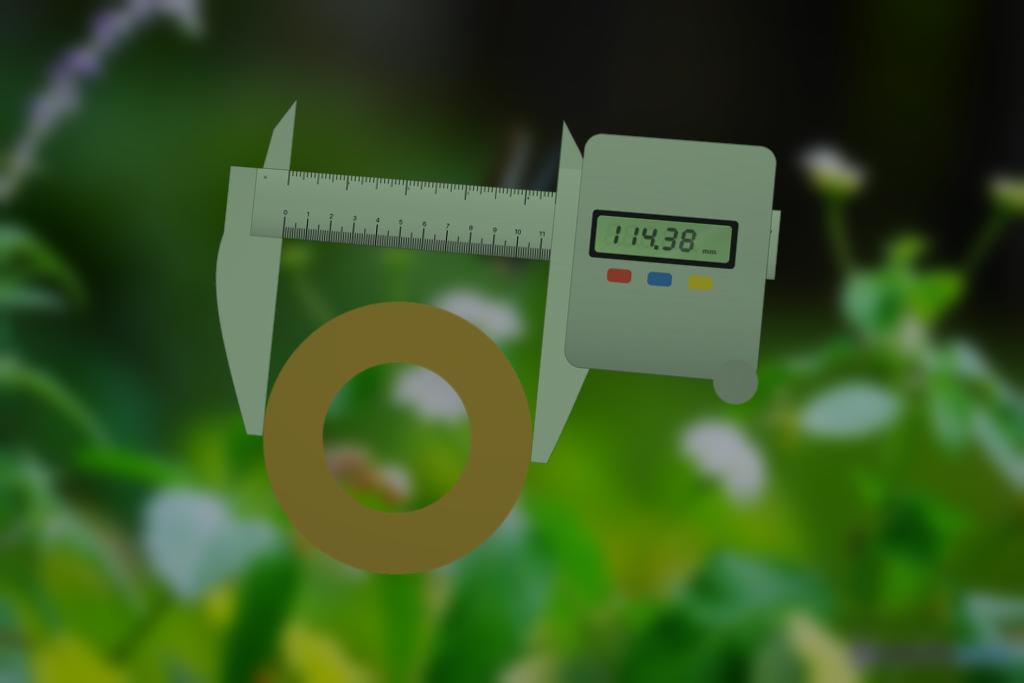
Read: value=114.38 unit=mm
